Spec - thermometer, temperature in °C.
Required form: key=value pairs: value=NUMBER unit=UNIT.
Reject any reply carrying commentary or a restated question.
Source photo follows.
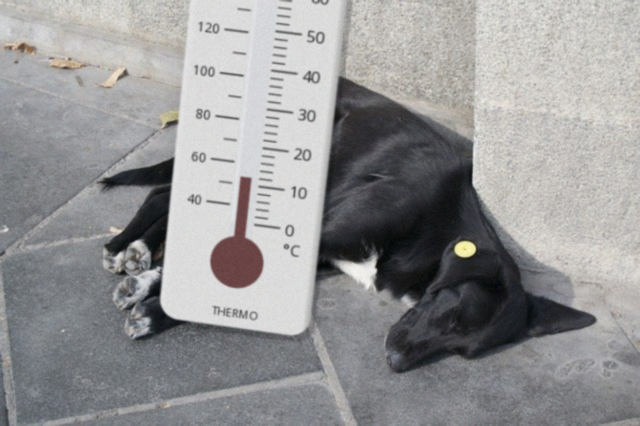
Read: value=12 unit=°C
